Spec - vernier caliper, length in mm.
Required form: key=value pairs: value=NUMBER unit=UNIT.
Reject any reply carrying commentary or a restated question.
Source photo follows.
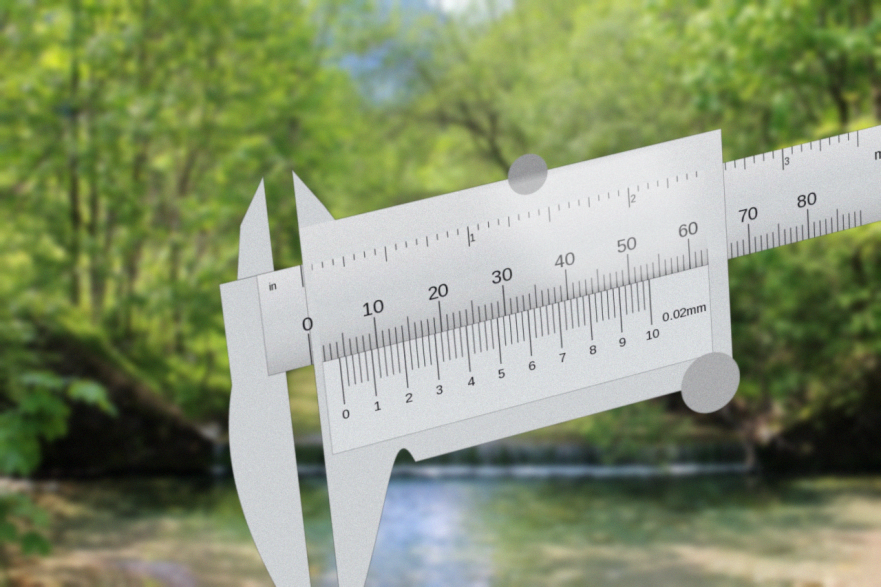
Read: value=4.2 unit=mm
